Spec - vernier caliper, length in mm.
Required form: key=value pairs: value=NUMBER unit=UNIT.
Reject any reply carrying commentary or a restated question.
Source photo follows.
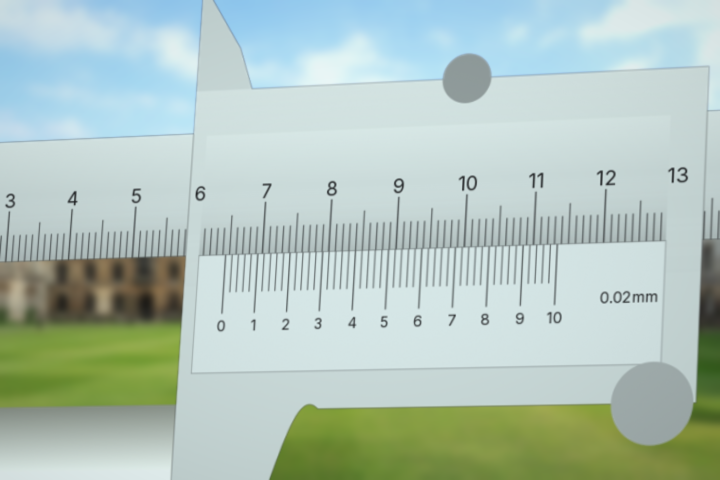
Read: value=64.4 unit=mm
